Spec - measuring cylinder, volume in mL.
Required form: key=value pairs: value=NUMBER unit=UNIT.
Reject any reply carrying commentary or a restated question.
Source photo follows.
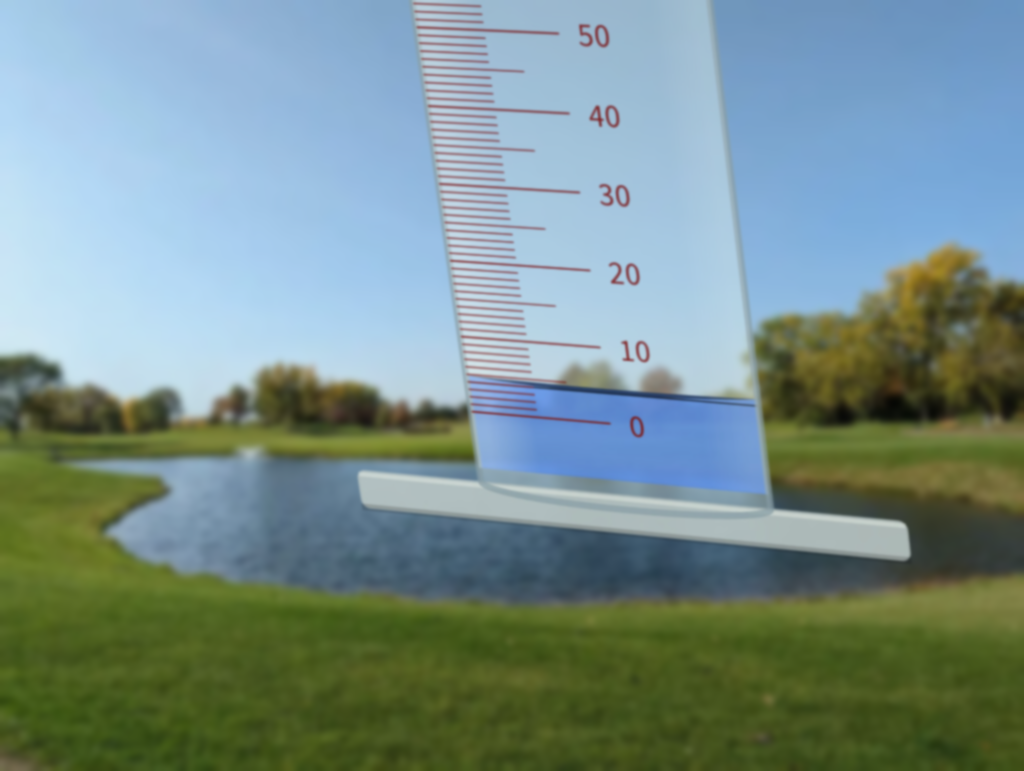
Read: value=4 unit=mL
